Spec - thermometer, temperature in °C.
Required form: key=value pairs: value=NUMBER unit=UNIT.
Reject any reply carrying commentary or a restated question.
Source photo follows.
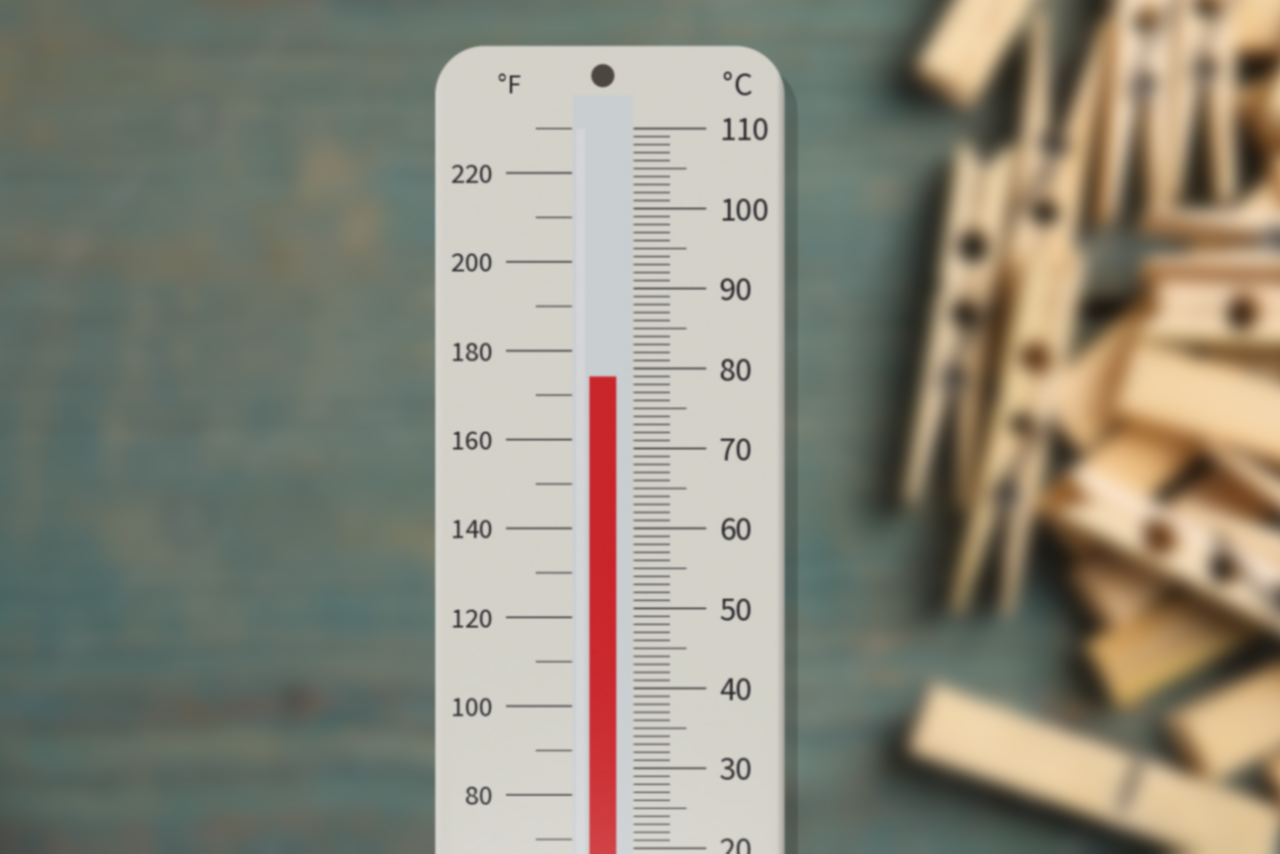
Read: value=79 unit=°C
